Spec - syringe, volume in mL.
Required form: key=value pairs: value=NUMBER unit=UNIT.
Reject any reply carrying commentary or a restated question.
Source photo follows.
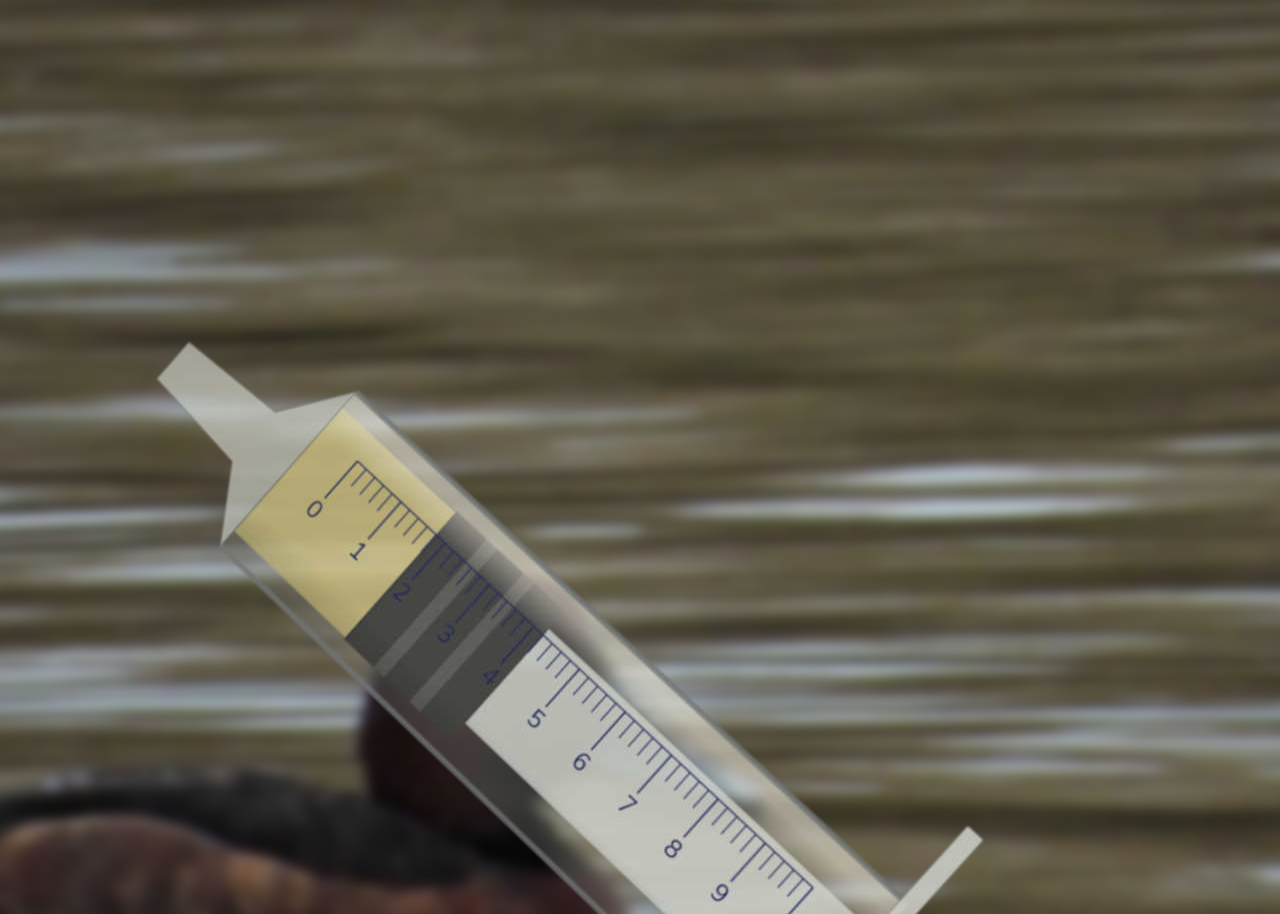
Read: value=1.8 unit=mL
